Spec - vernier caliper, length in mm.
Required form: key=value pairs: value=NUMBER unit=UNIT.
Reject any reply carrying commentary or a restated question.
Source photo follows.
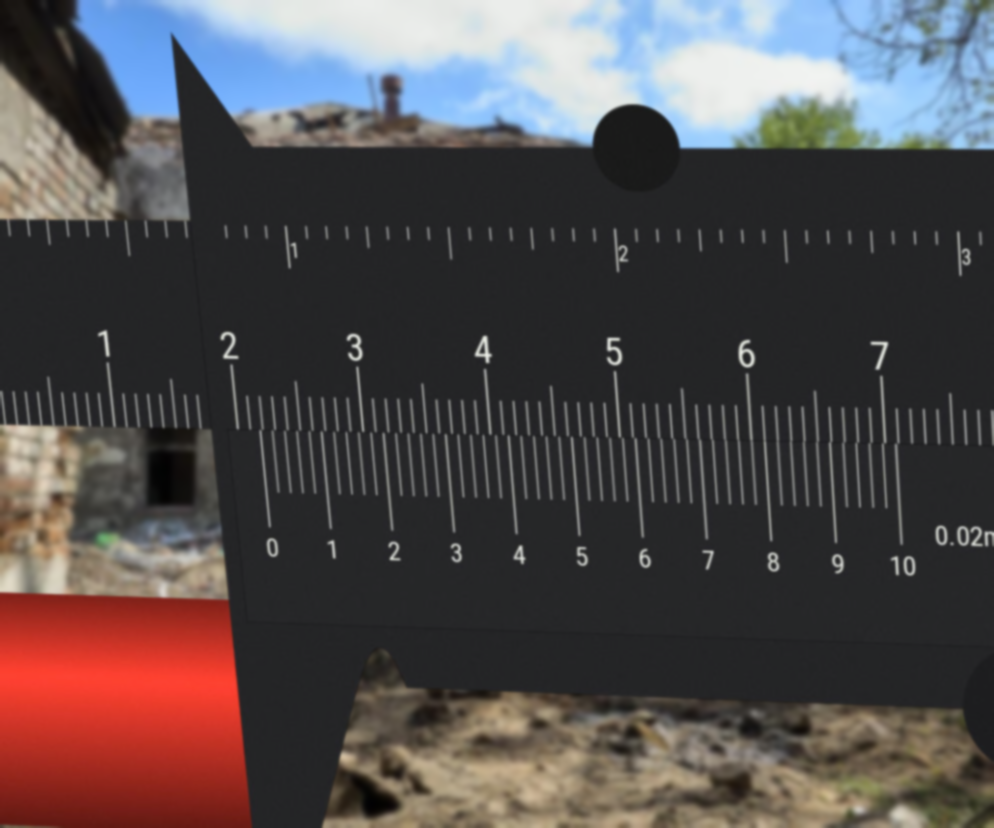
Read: value=21.8 unit=mm
